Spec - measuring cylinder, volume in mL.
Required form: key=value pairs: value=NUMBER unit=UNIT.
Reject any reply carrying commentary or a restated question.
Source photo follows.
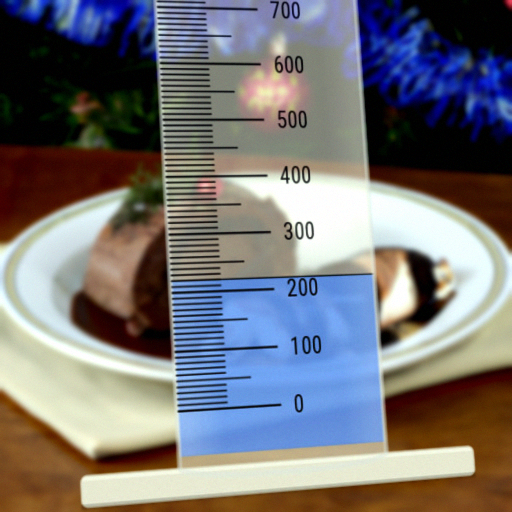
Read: value=220 unit=mL
